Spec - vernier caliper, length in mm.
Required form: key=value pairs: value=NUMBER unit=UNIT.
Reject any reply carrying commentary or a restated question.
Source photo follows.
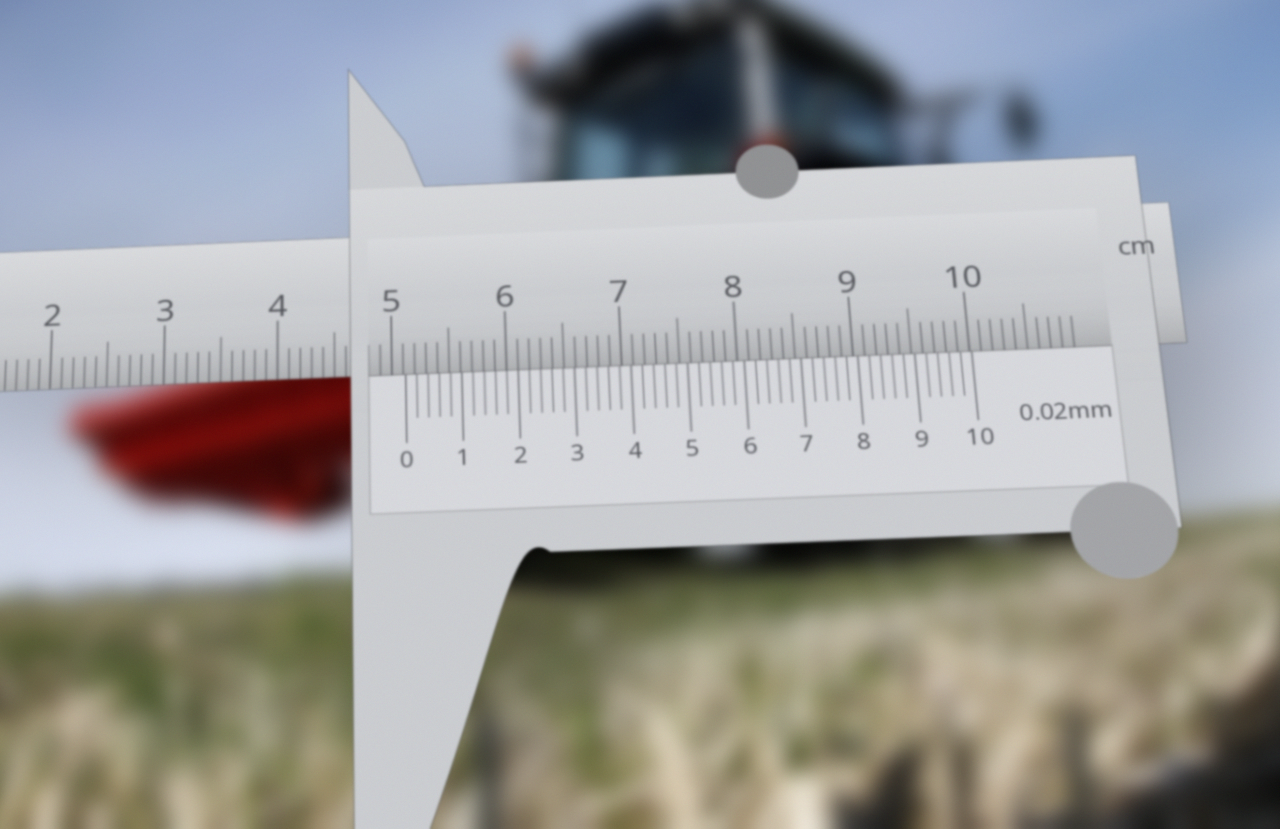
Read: value=51.2 unit=mm
